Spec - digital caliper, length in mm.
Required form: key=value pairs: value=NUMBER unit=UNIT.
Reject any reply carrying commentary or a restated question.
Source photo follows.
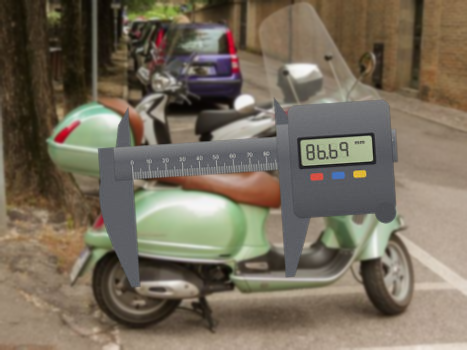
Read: value=86.69 unit=mm
